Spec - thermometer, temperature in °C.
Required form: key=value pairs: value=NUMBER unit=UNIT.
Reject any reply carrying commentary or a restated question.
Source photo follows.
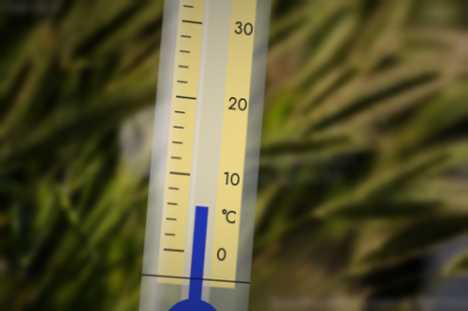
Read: value=6 unit=°C
